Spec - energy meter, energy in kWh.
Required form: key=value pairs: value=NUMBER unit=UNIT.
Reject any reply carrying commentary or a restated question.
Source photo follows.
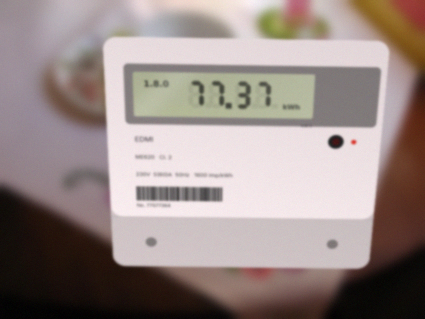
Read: value=77.37 unit=kWh
